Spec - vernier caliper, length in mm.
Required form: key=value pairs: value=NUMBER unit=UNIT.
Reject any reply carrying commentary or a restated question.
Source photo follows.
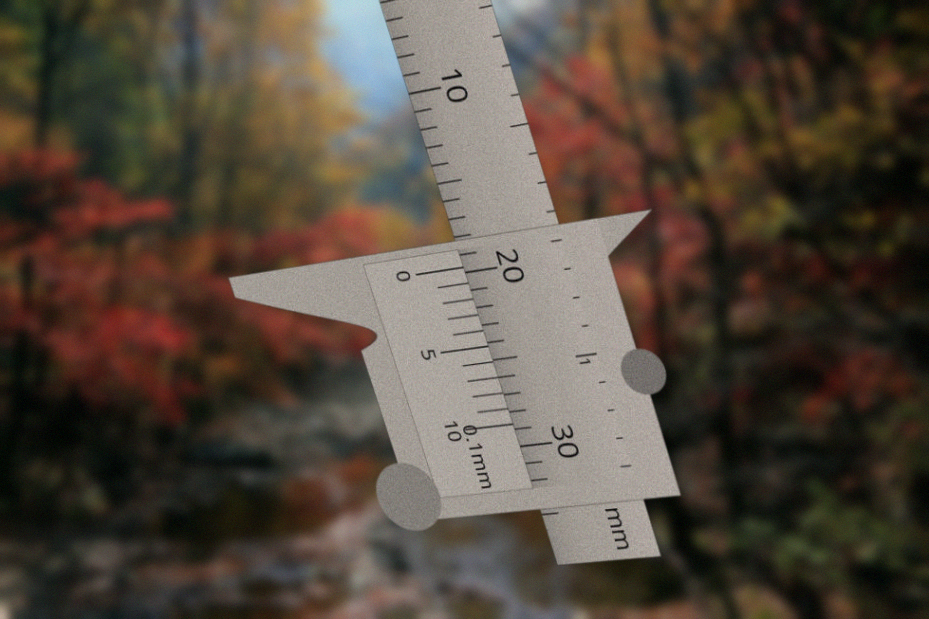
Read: value=19.7 unit=mm
